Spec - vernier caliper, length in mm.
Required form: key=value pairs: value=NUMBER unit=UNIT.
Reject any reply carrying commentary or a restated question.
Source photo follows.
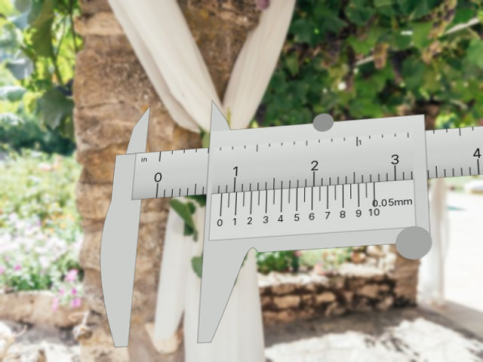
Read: value=8.4 unit=mm
